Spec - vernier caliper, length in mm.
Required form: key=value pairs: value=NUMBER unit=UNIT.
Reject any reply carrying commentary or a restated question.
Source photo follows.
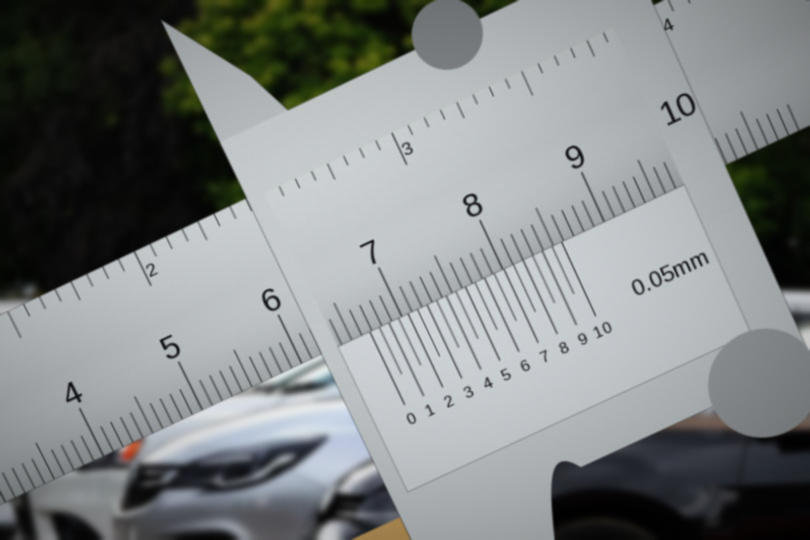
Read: value=66.8 unit=mm
